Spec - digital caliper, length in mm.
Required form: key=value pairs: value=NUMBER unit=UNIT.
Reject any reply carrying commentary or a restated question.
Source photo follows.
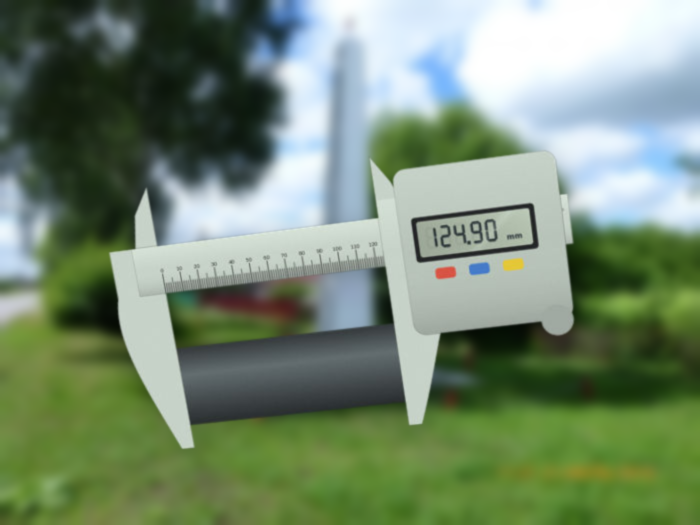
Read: value=124.90 unit=mm
